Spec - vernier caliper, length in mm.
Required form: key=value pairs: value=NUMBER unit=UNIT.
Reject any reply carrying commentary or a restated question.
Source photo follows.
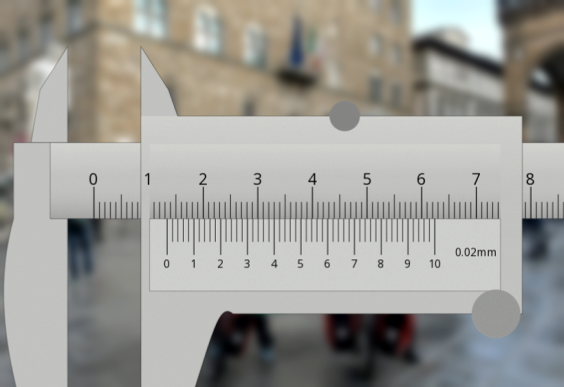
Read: value=13.4 unit=mm
